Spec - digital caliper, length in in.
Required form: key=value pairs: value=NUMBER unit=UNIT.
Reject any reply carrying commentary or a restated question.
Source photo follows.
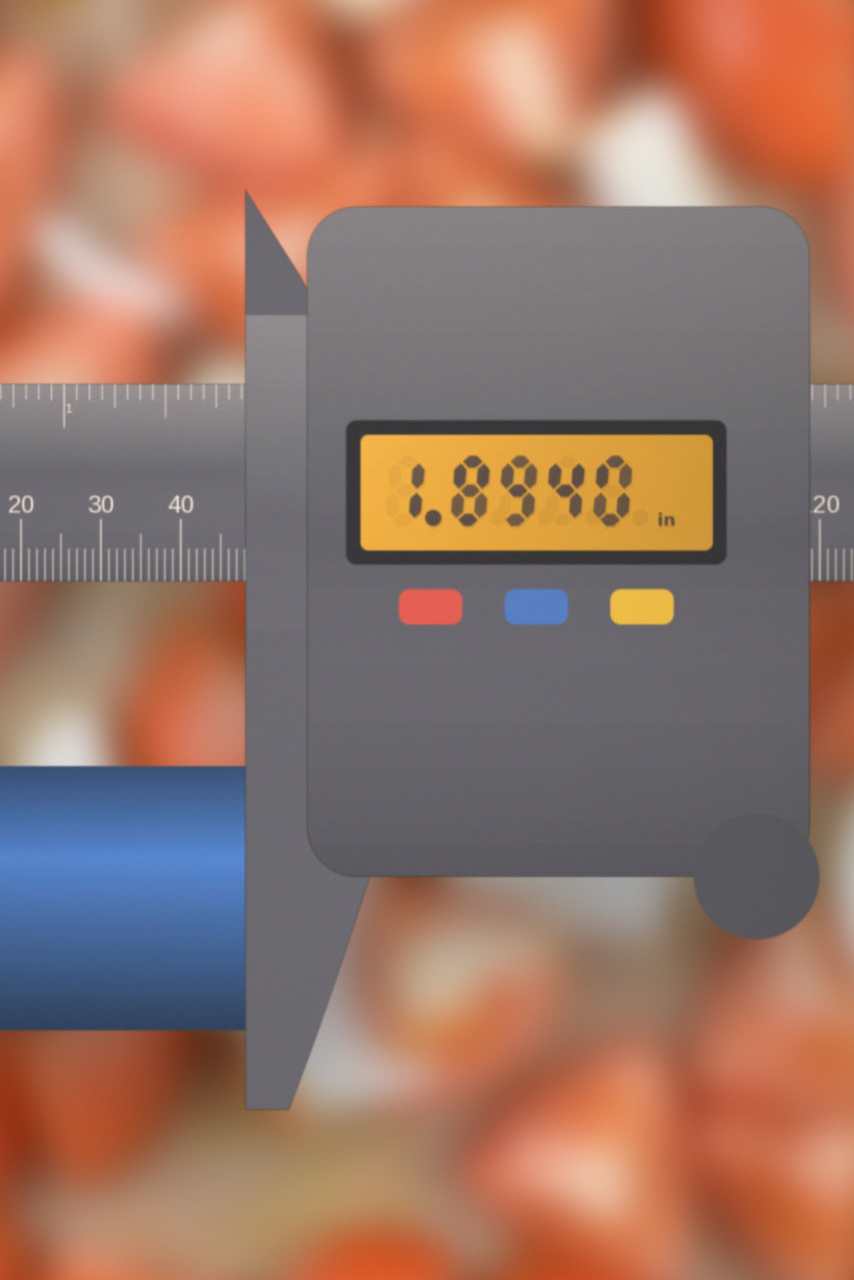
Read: value=1.8940 unit=in
